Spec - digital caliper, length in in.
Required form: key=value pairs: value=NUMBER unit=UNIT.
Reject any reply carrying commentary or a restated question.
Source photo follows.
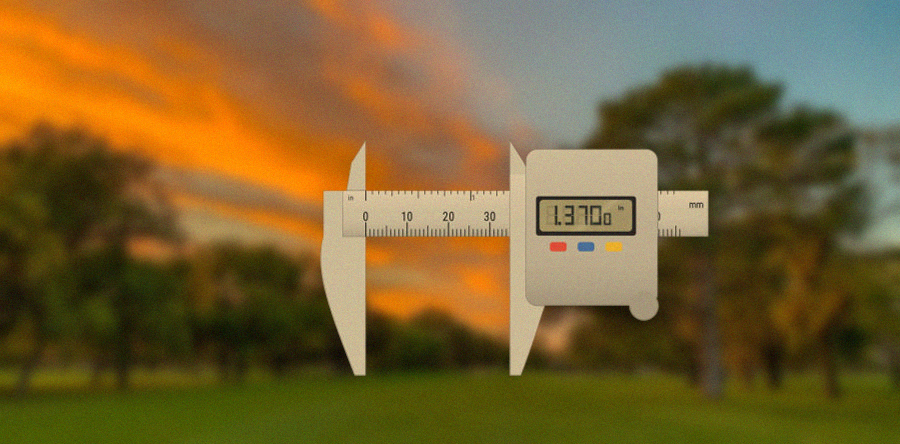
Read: value=1.3700 unit=in
